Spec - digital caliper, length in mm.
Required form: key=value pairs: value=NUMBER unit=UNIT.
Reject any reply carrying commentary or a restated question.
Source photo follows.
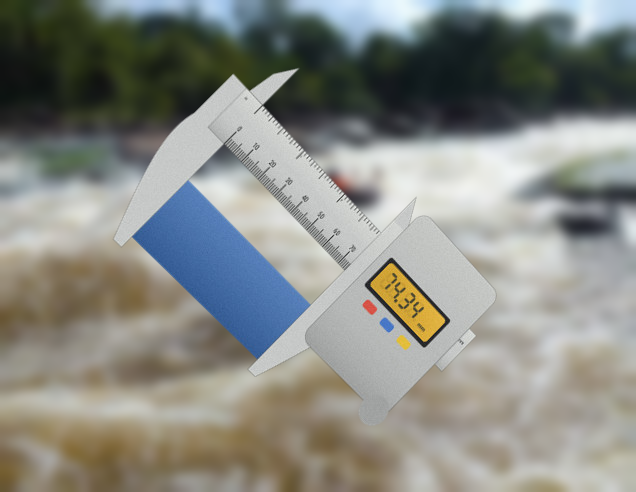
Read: value=74.34 unit=mm
